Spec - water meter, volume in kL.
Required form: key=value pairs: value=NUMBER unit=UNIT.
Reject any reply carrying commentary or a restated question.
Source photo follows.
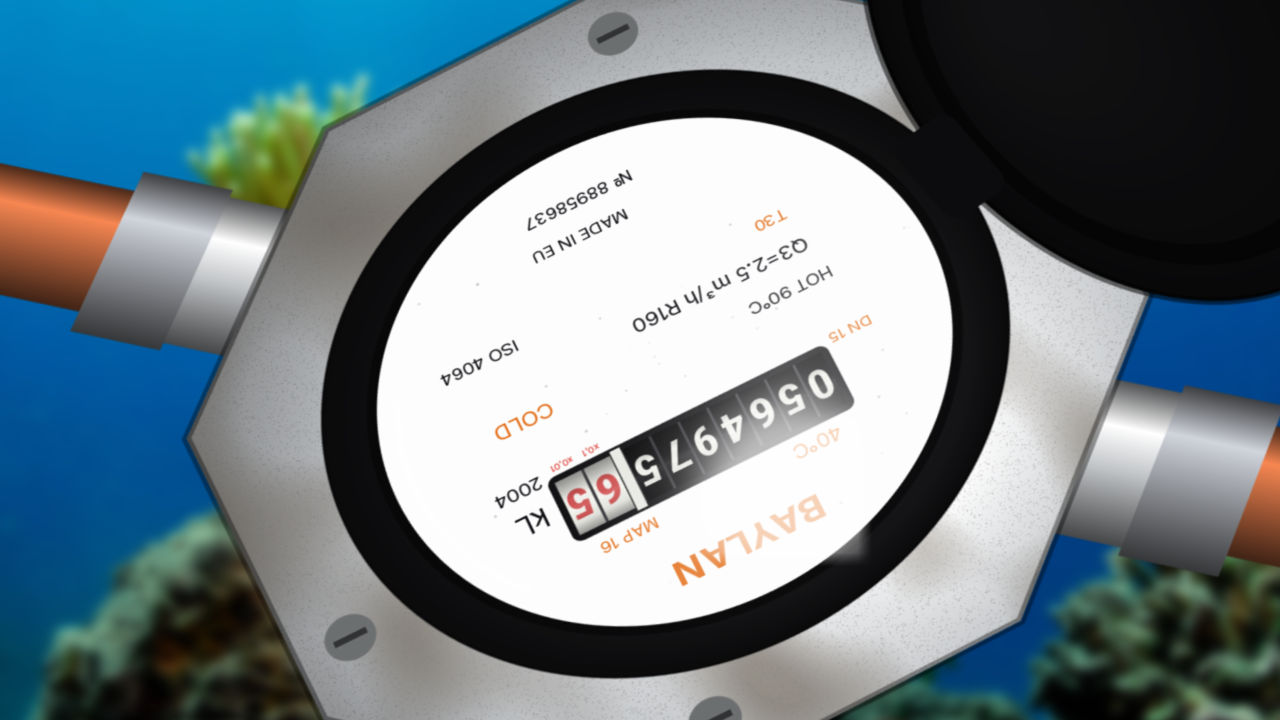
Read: value=564975.65 unit=kL
